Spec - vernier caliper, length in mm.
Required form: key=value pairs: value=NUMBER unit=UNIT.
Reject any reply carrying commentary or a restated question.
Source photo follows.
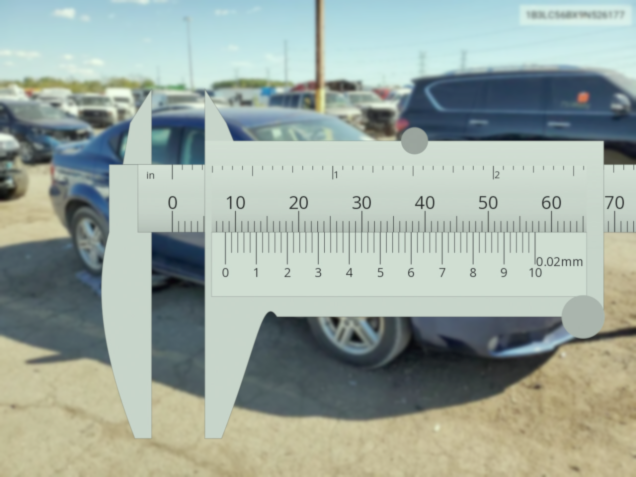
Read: value=8.4 unit=mm
